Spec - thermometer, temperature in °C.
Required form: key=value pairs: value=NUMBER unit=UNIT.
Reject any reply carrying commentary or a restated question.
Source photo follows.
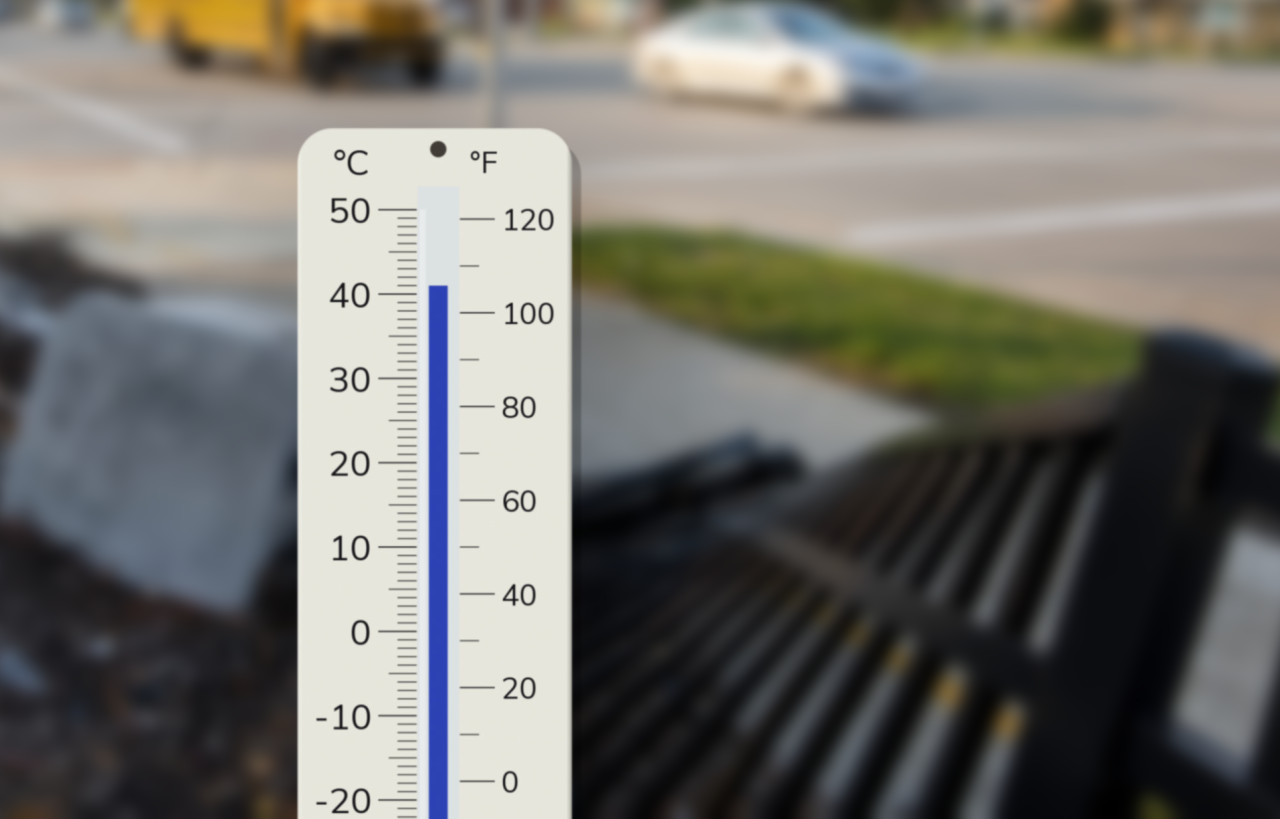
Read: value=41 unit=°C
